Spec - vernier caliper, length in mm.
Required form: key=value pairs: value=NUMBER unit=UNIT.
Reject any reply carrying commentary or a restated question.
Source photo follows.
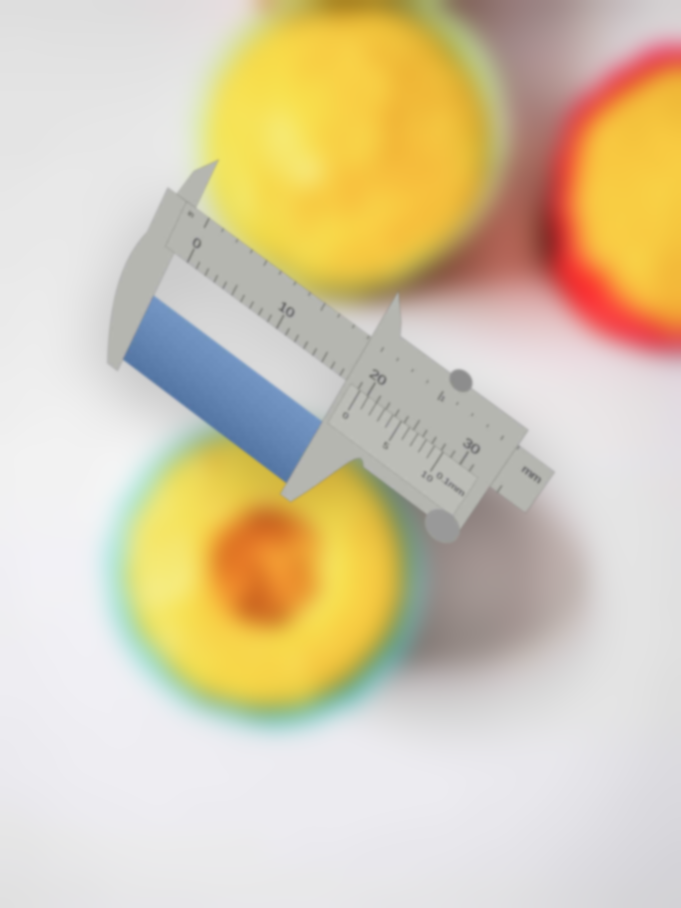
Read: value=19.2 unit=mm
